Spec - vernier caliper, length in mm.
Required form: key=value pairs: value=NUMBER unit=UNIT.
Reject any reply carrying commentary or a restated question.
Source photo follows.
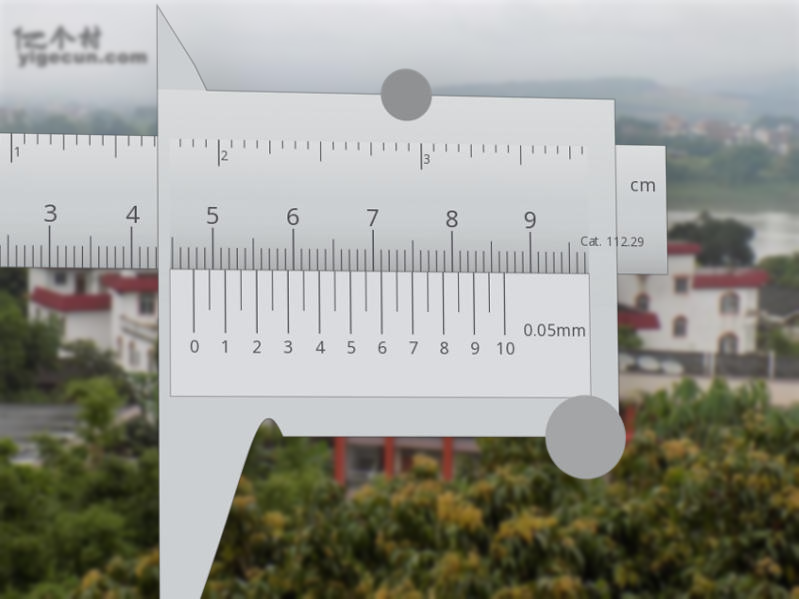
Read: value=47.6 unit=mm
